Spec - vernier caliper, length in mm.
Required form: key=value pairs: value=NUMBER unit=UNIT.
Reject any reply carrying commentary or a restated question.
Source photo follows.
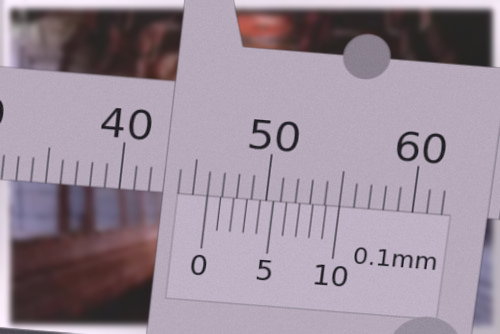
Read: value=46.0 unit=mm
